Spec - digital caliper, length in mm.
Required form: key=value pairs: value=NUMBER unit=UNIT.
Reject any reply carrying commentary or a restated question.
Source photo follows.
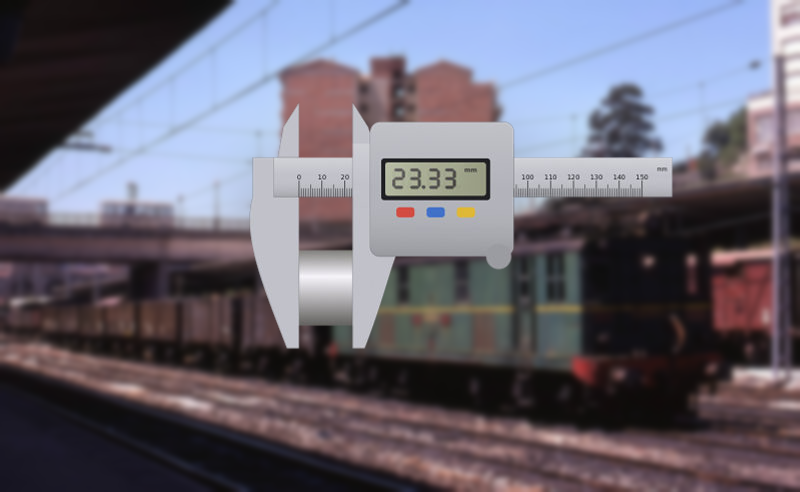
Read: value=23.33 unit=mm
